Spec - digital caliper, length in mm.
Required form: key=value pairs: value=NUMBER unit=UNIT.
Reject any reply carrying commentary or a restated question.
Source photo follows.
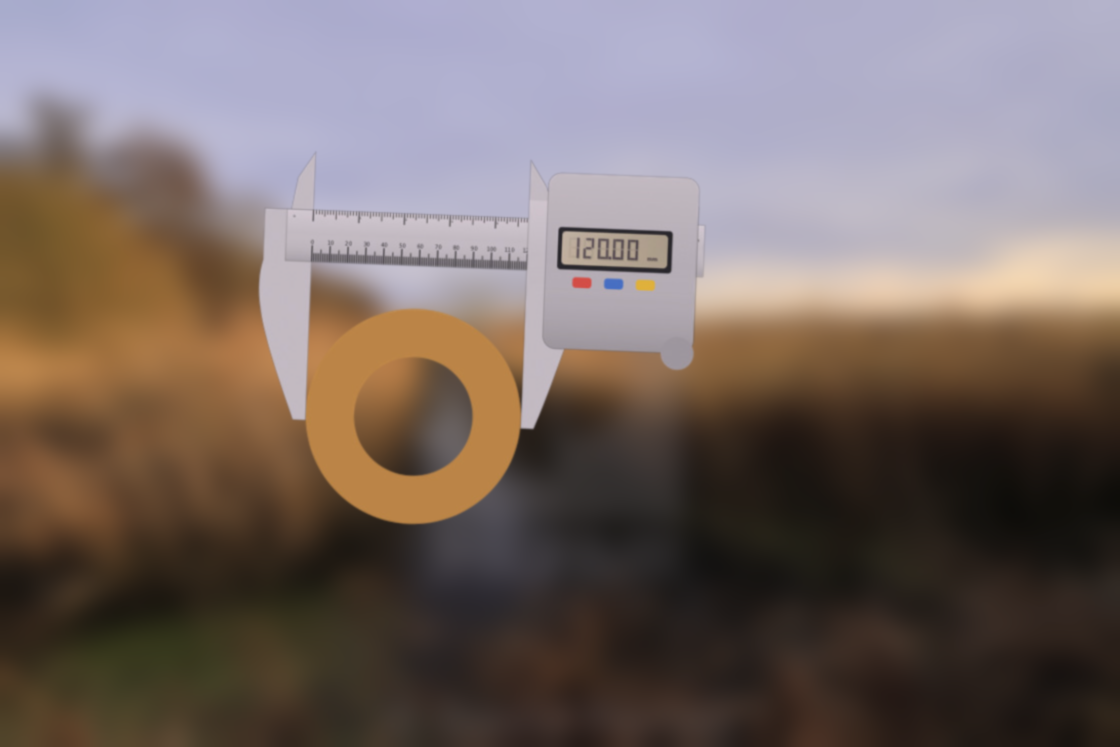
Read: value=120.00 unit=mm
